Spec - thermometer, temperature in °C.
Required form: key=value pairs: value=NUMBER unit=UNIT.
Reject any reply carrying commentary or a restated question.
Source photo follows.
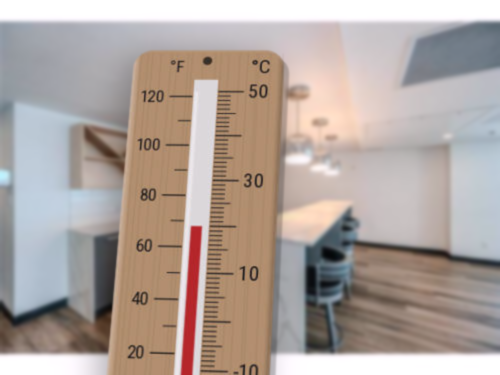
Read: value=20 unit=°C
